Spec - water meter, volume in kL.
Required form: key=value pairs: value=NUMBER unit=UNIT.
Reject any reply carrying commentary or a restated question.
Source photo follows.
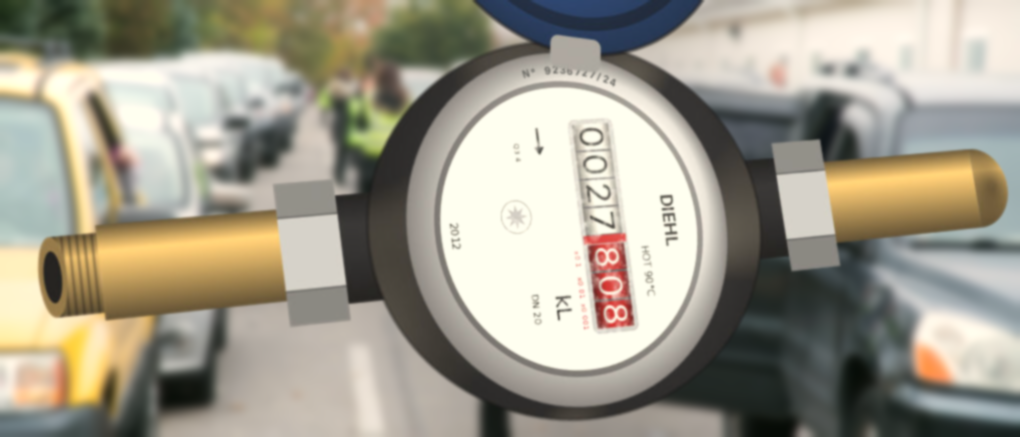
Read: value=27.808 unit=kL
